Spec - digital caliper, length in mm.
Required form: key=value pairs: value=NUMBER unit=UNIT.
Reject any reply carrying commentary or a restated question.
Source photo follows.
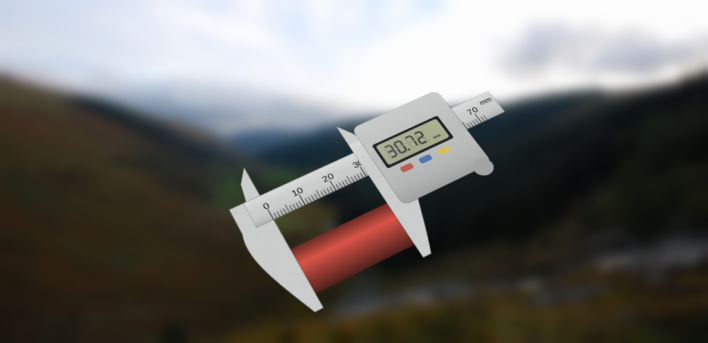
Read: value=30.72 unit=mm
